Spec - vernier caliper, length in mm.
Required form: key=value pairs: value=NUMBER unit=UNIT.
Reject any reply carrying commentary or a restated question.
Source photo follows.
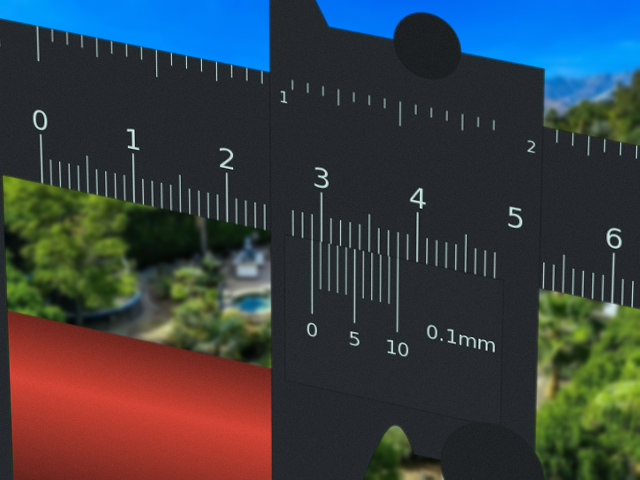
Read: value=29.0 unit=mm
